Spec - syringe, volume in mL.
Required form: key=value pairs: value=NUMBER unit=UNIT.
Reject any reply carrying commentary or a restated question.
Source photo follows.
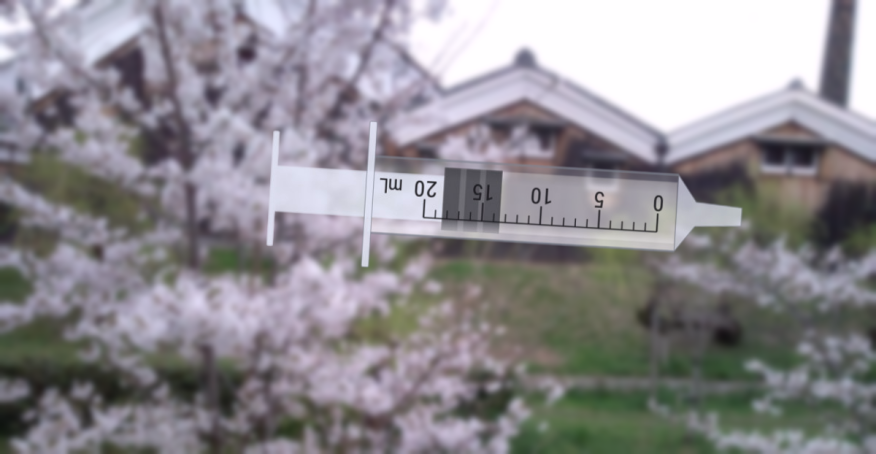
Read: value=13.5 unit=mL
